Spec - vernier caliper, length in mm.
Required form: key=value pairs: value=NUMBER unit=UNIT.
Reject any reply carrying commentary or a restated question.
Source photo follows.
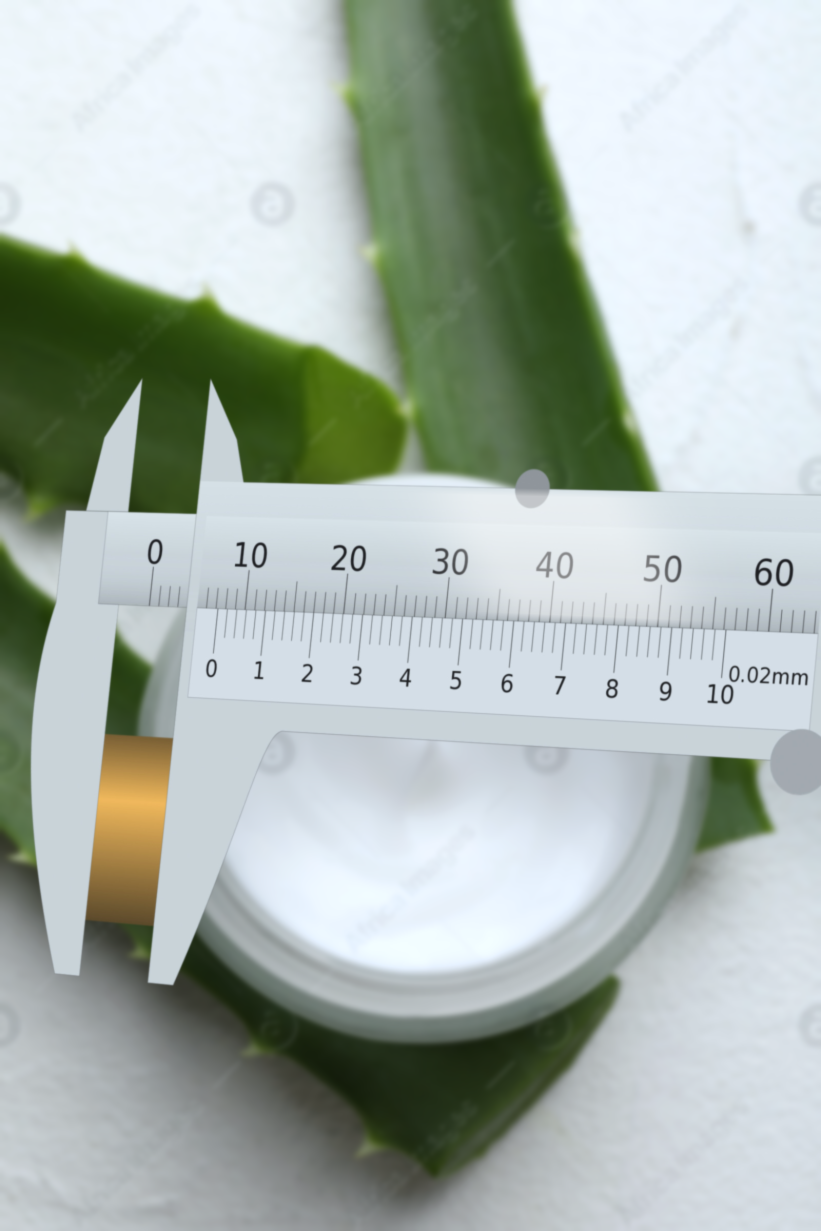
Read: value=7.2 unit=mm
